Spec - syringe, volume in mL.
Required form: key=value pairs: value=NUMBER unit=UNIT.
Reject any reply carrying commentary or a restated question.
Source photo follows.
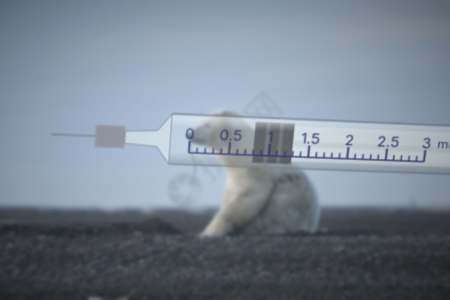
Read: value=0.8 unit=mL
